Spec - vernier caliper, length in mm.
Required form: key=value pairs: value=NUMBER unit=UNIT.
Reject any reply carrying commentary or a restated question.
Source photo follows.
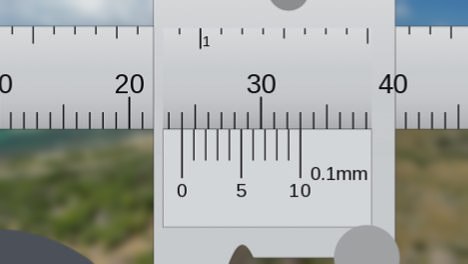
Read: value=24.0 unit=mm
